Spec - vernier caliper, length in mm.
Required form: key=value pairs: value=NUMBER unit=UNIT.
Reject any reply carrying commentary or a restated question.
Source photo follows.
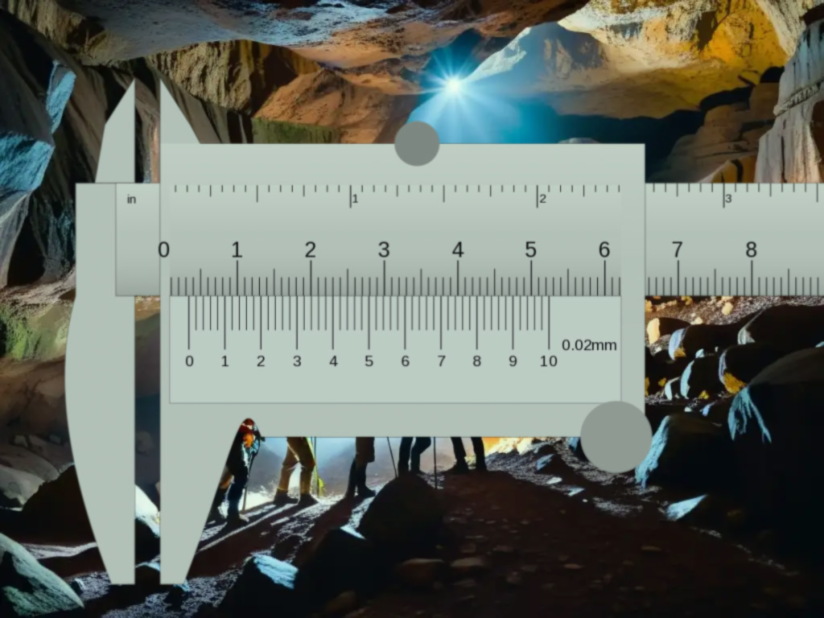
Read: value=3.4 unit=mm
